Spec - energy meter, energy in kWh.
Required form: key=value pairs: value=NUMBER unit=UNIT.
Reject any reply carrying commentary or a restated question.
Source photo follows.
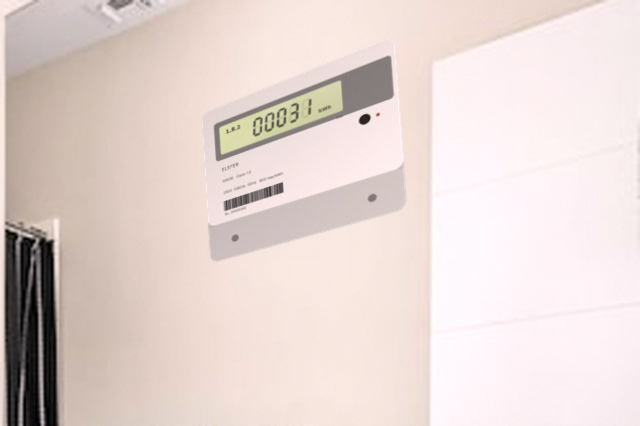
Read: value=31 unit=kWh
